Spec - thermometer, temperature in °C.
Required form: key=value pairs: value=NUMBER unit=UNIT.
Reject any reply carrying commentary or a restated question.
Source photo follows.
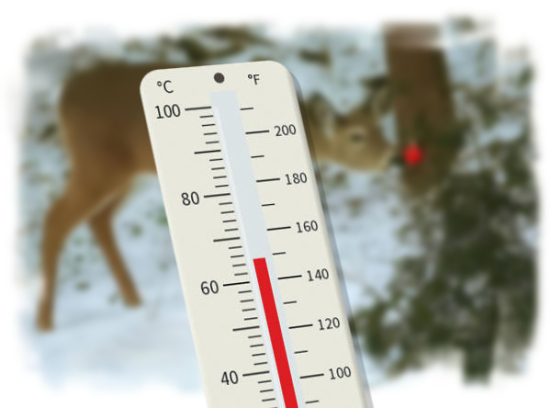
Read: value=65 unit=°C
